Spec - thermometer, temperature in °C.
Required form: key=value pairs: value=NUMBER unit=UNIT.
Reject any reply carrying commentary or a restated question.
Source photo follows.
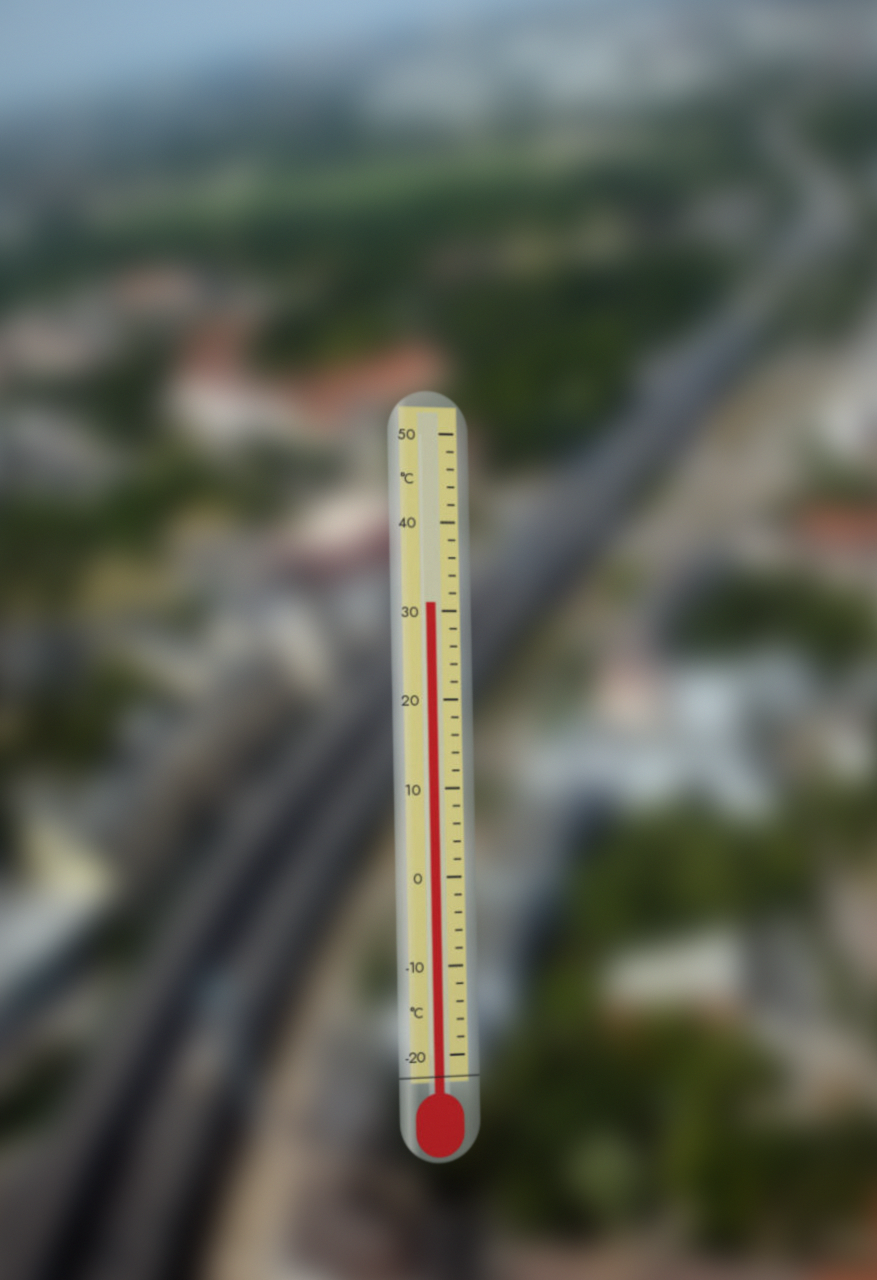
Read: value=31 unit=°C
